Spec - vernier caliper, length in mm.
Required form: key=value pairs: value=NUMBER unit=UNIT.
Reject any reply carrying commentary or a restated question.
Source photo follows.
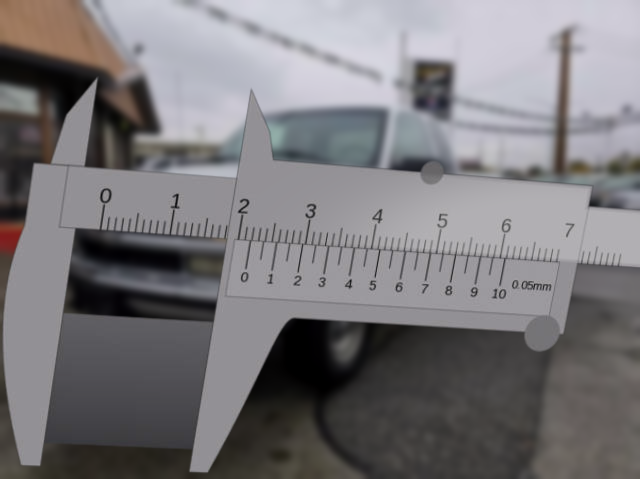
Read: value=21.8 unit=mm
